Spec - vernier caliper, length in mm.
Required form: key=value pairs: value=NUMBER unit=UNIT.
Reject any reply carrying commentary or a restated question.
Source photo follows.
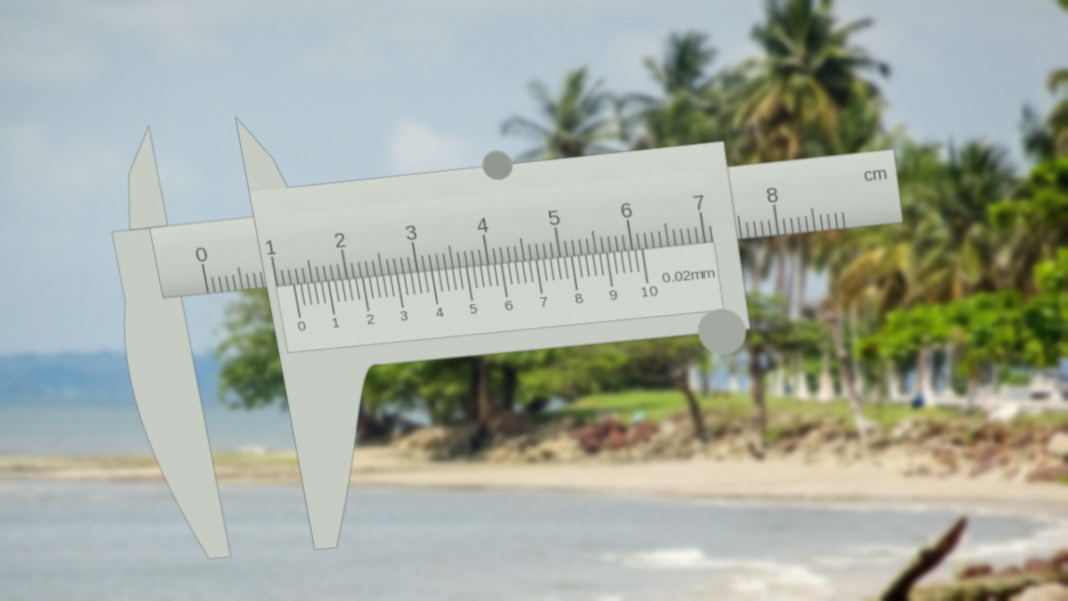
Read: value=12.4 unit=mm
